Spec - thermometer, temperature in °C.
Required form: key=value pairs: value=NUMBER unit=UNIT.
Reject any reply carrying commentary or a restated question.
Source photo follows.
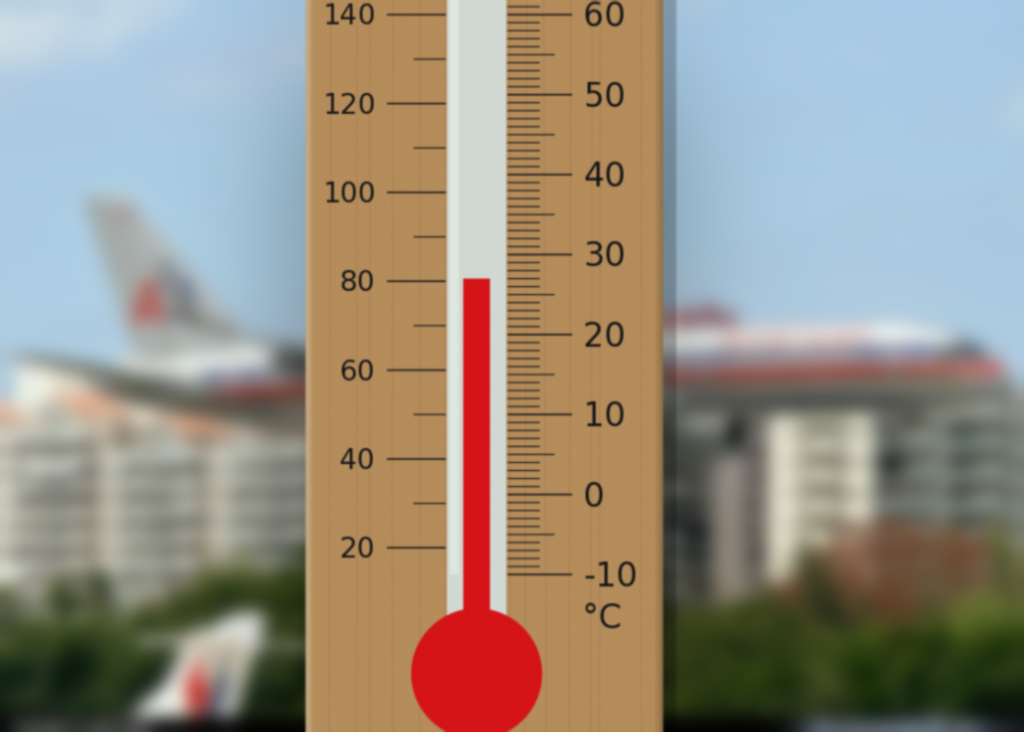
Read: value=27 unit=°C
